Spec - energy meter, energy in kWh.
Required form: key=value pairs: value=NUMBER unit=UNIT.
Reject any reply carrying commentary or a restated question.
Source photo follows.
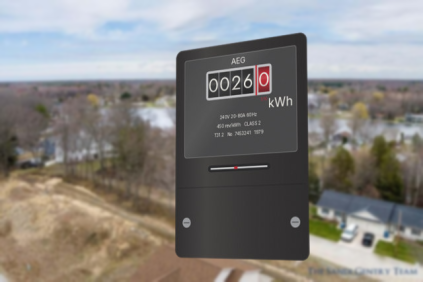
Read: value=26.0 unit=kWh
